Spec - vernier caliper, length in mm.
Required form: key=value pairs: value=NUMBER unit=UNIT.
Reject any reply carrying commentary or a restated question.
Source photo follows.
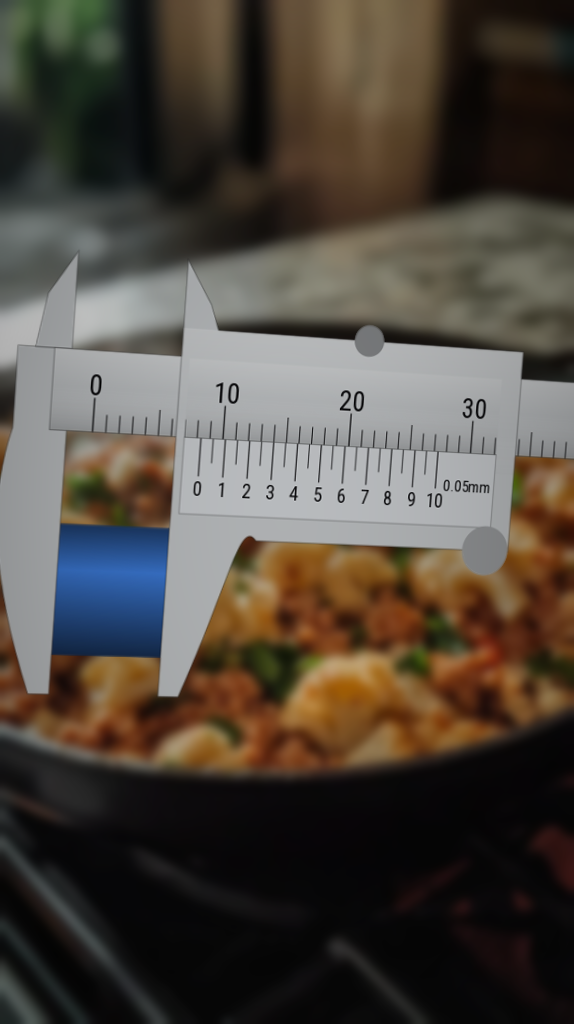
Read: value=8.3 unit=mm
